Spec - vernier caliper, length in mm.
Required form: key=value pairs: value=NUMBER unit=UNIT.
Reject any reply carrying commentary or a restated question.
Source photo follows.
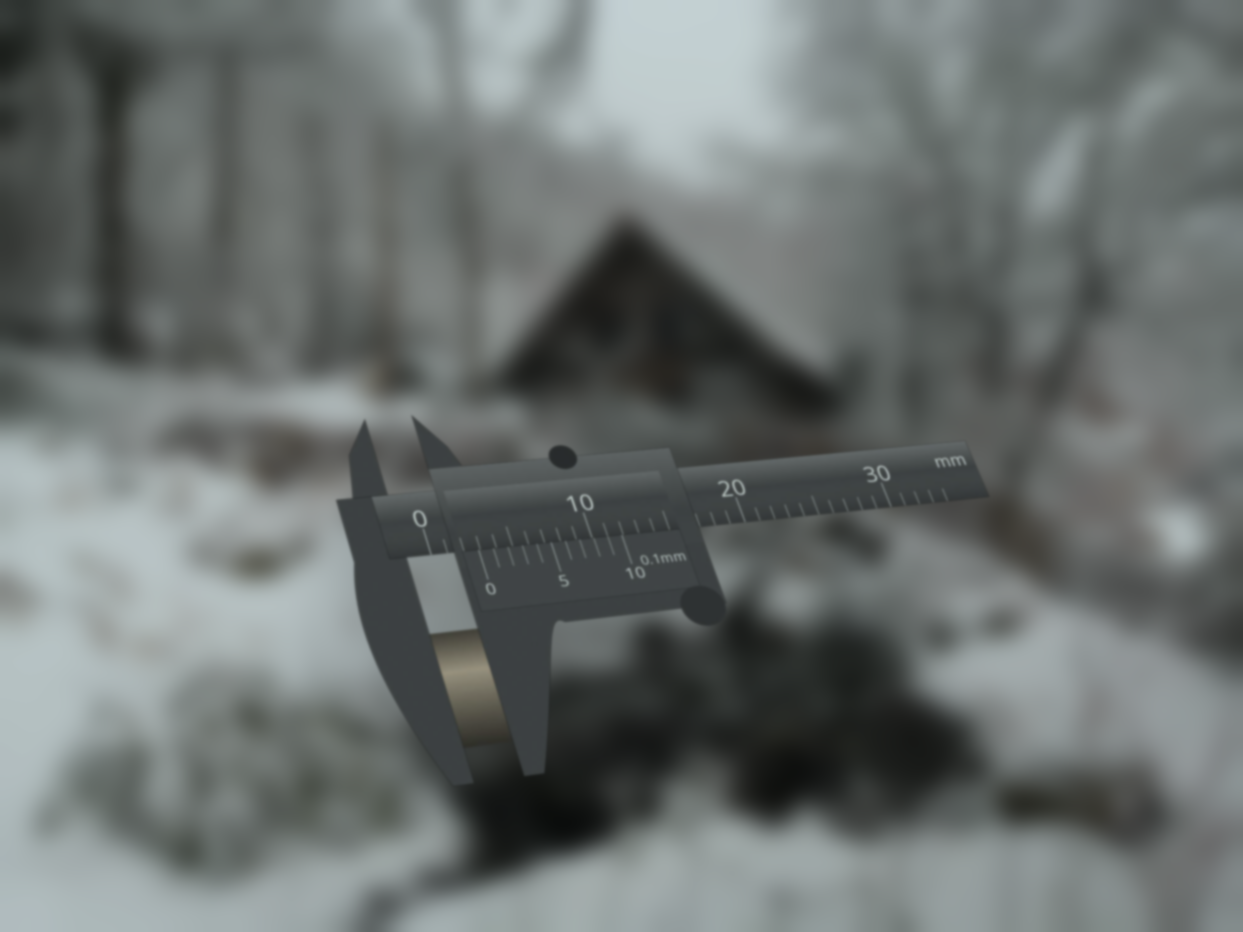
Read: value=2.9 unit=mm
